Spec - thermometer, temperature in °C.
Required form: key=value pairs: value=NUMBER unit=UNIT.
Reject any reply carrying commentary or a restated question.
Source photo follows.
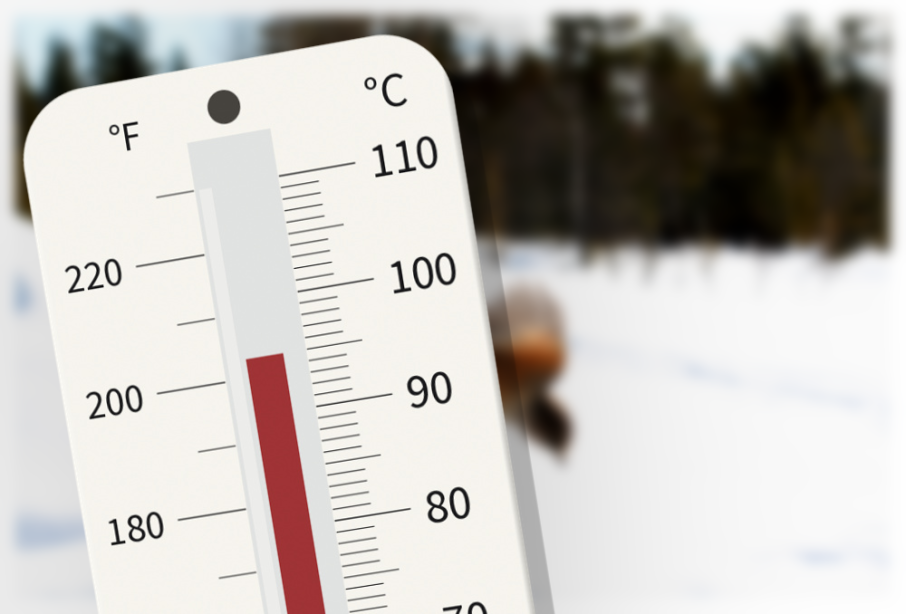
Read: value=95 unit=°C
